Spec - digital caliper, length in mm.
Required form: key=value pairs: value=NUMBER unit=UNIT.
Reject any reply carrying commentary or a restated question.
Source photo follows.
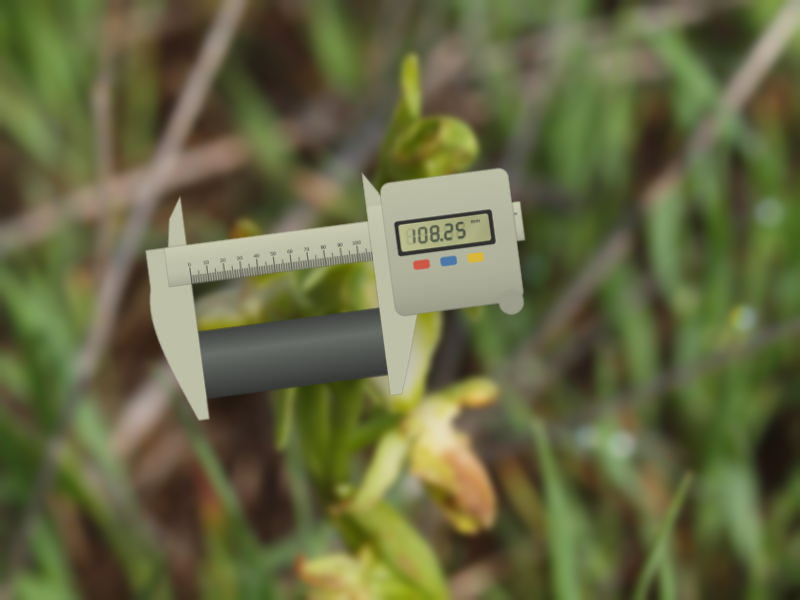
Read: value=108.25 unit=mm
